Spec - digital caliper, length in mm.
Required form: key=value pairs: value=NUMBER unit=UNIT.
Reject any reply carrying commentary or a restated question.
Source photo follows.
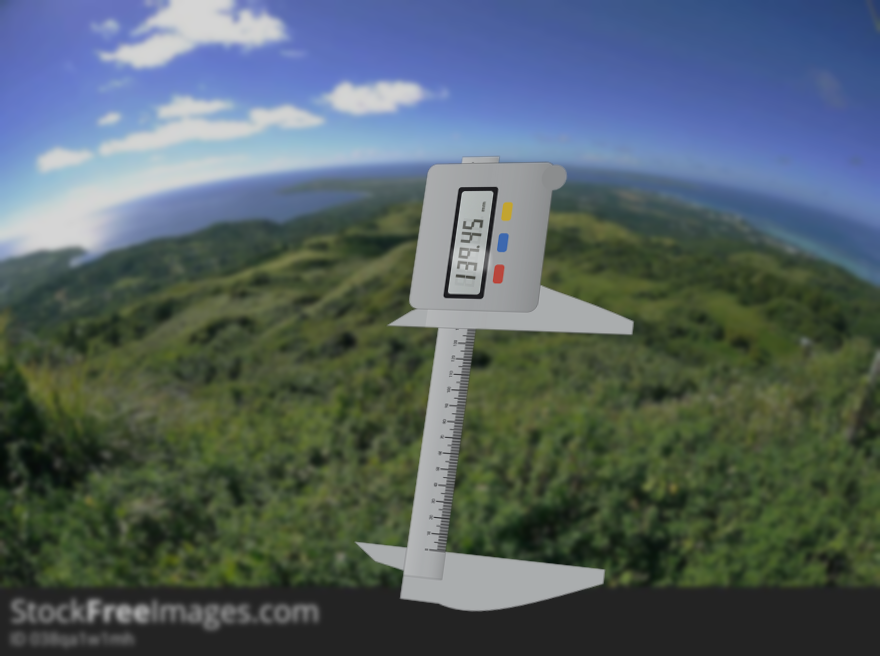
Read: value=139.45 unit=mm
